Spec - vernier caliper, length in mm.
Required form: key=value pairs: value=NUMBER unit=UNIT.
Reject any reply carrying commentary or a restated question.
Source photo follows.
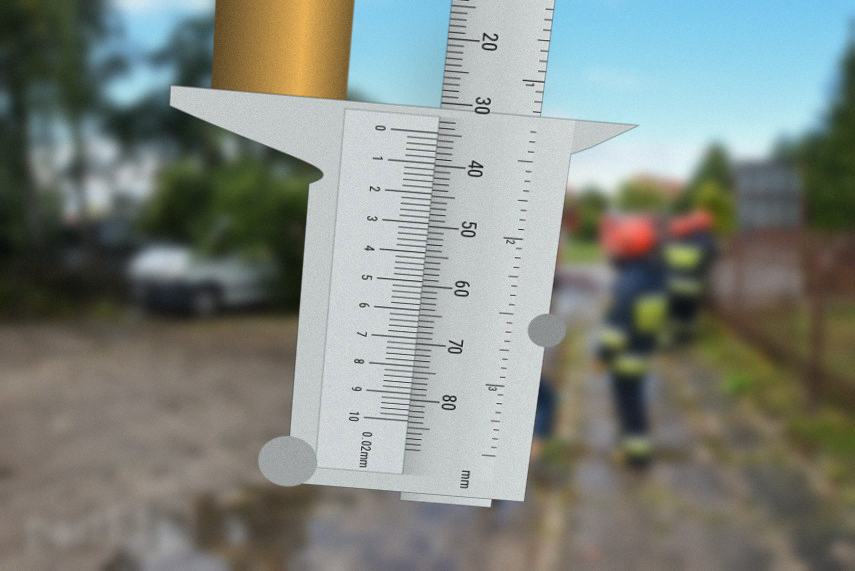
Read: value=34.8 unit=mm
